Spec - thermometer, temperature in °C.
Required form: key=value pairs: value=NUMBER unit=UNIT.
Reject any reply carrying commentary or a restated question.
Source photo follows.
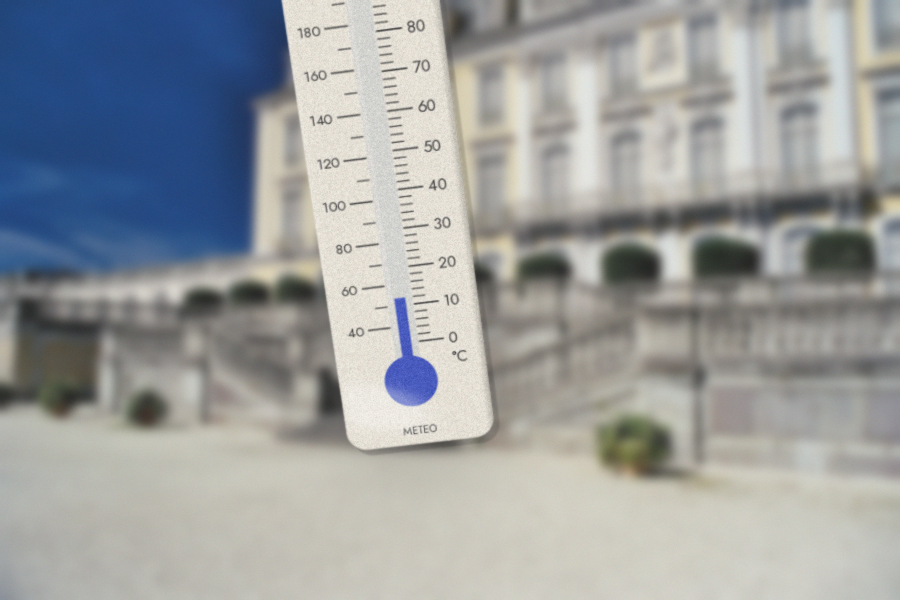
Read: value=12 unit=°C
